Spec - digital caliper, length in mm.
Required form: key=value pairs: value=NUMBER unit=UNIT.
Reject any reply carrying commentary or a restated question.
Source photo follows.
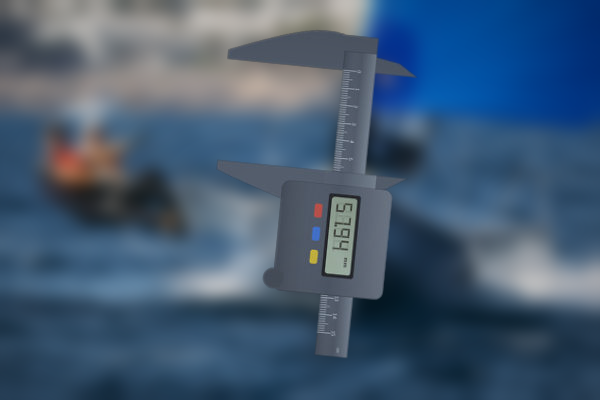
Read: value=57.94 unit=mm
